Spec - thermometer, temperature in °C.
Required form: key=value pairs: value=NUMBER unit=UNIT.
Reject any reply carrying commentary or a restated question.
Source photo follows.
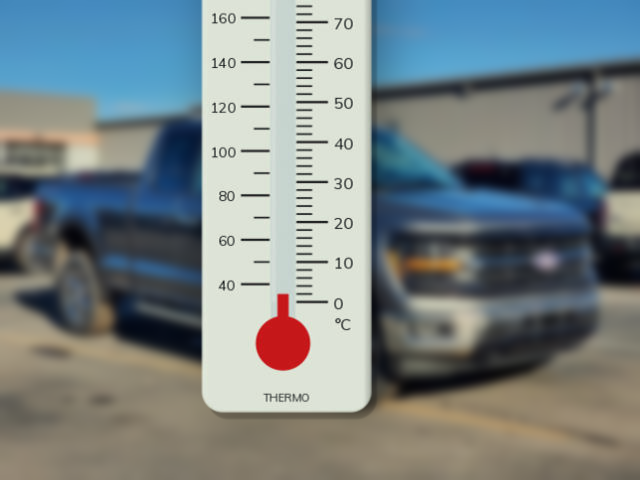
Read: value=2 unit=°C
